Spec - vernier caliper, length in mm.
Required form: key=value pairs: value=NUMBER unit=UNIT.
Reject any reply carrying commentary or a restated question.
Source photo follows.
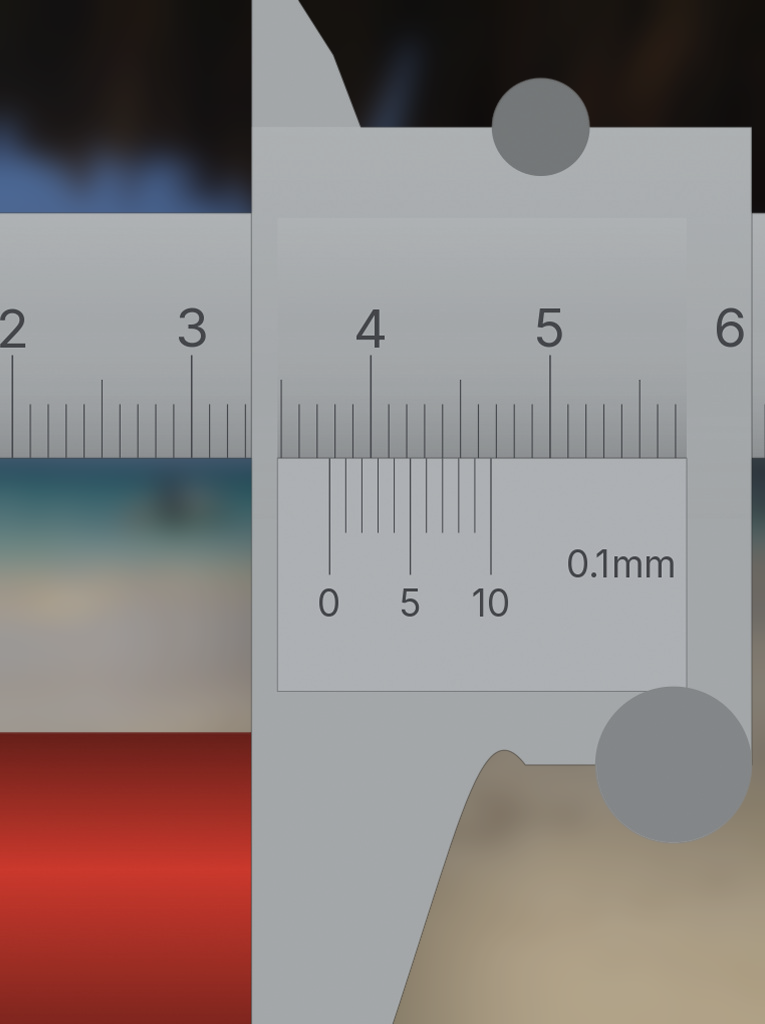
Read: value=37.7 unit=mm
